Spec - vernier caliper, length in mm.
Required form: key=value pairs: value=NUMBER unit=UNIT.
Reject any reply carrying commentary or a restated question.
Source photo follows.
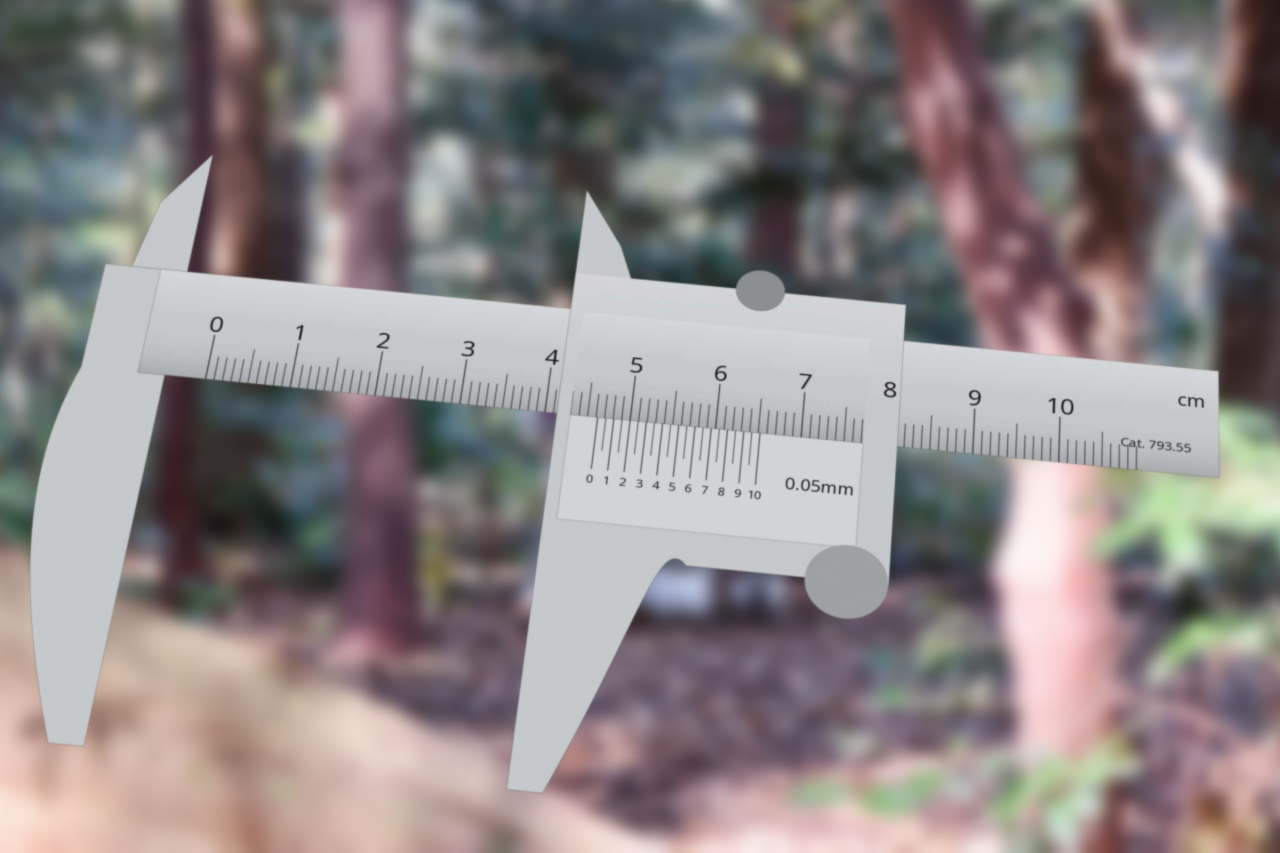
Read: value=46.2 unit=mm
